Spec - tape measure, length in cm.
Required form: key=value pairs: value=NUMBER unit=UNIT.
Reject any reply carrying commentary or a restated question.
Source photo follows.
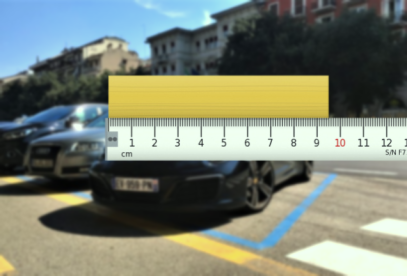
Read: value=9.5 unit=cm
